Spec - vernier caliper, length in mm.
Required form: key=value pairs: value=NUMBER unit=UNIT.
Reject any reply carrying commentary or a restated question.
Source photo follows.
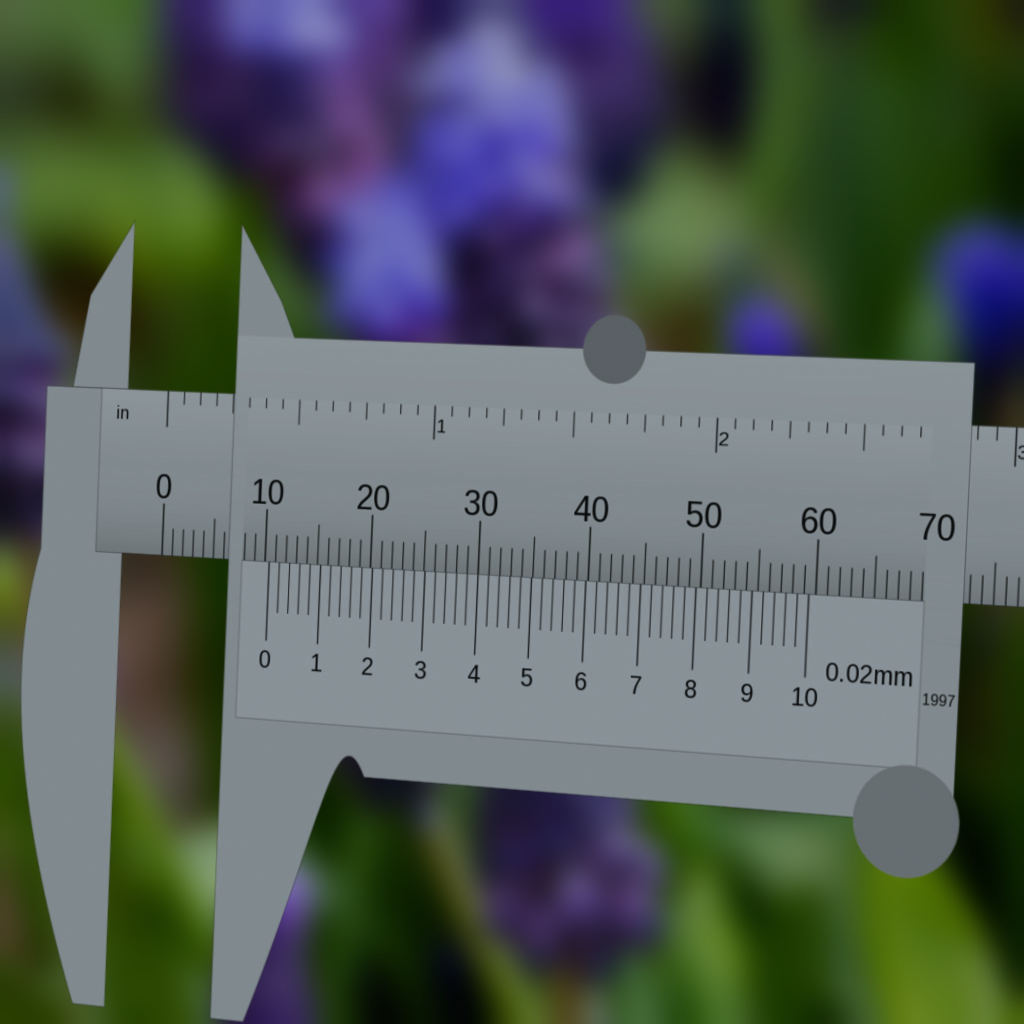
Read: value=10.4 unit=mm
